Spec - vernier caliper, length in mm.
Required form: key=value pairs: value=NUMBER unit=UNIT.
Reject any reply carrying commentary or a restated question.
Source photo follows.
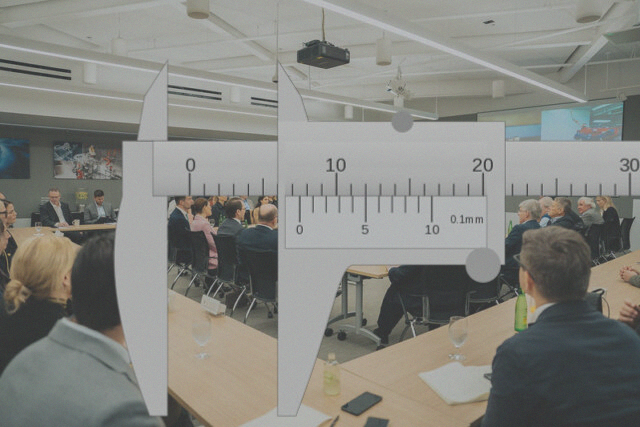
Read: value=7.5 unit=mm
